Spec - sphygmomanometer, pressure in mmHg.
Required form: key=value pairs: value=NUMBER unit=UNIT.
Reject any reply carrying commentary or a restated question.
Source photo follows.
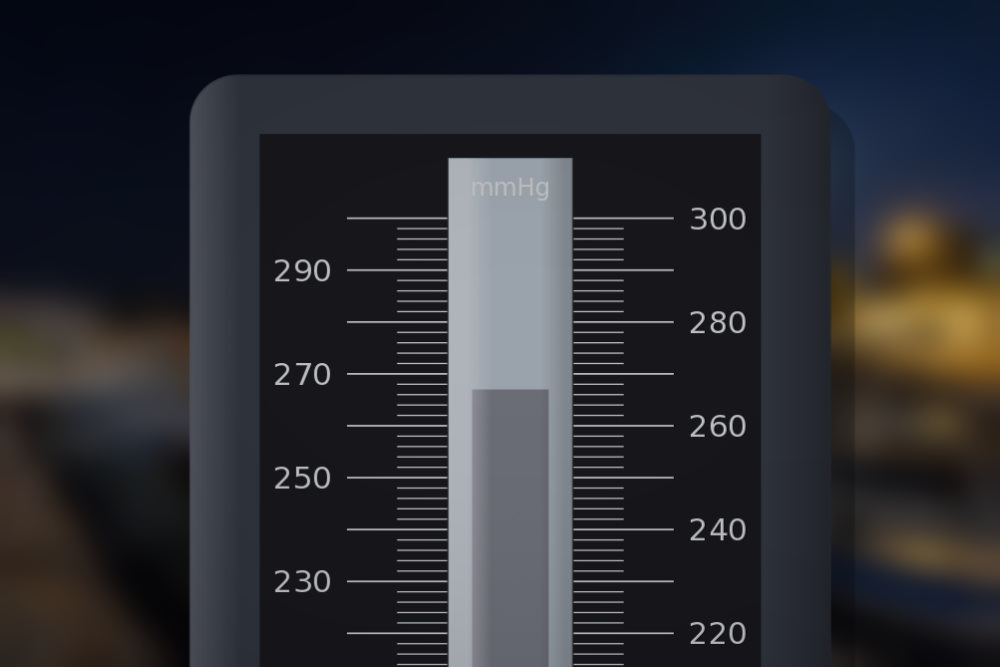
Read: value=267 unit=mmHg
